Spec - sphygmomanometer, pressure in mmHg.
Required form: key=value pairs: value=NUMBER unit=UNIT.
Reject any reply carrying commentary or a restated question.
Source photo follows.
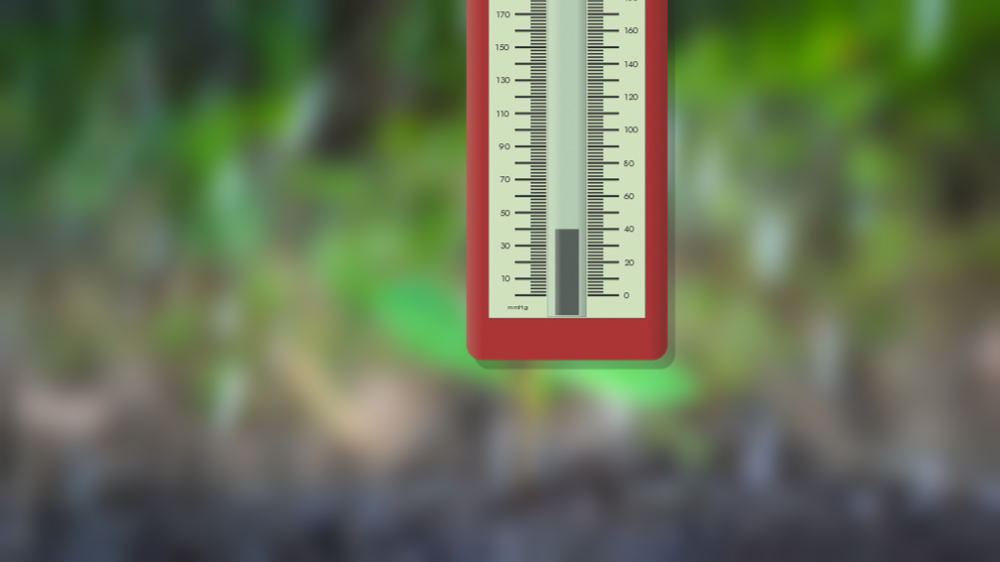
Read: value=40 unit=mmHg
